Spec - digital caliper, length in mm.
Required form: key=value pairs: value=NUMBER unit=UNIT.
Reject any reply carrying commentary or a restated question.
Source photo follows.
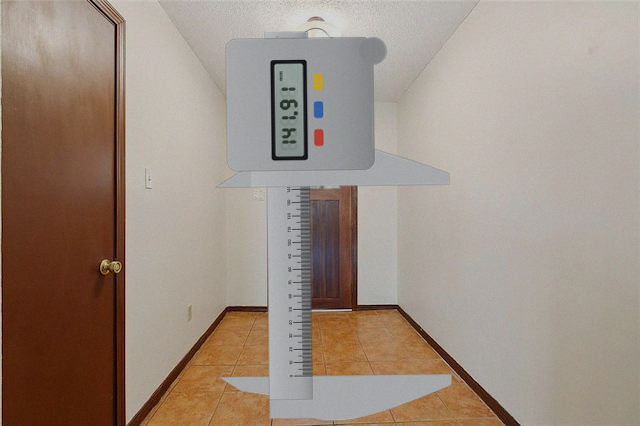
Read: value=141.91 unit=mm
